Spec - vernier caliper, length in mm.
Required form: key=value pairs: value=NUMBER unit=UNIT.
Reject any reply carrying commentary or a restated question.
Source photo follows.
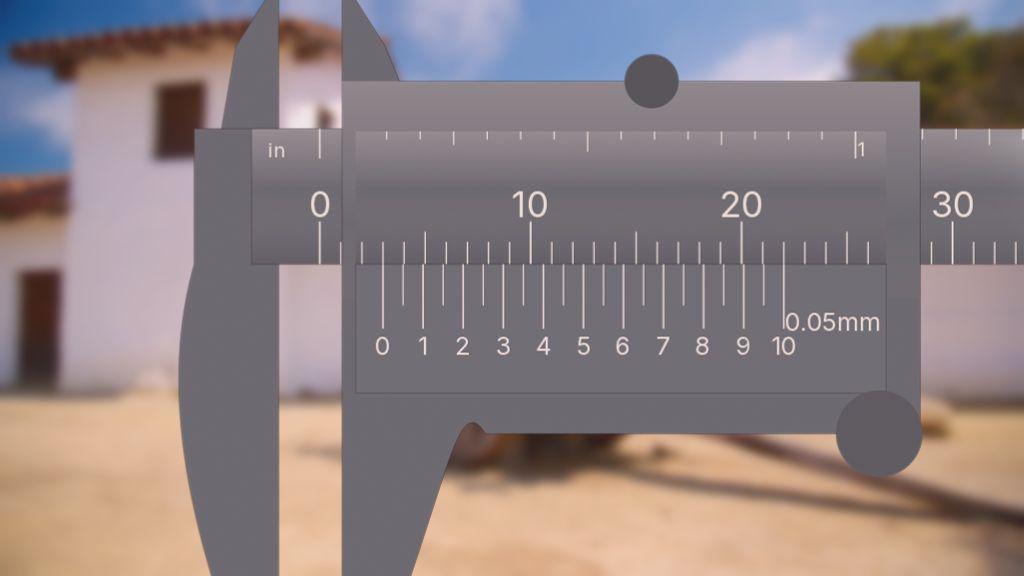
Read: value=3.0 unit=mm
